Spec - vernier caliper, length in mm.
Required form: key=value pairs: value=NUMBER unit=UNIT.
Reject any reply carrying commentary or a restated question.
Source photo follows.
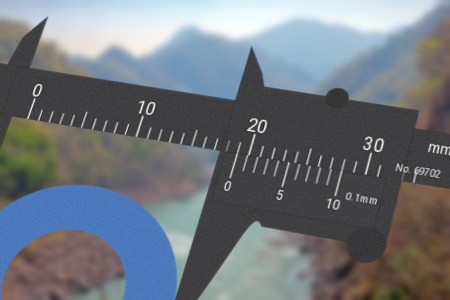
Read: value=19.0 unit=mm
